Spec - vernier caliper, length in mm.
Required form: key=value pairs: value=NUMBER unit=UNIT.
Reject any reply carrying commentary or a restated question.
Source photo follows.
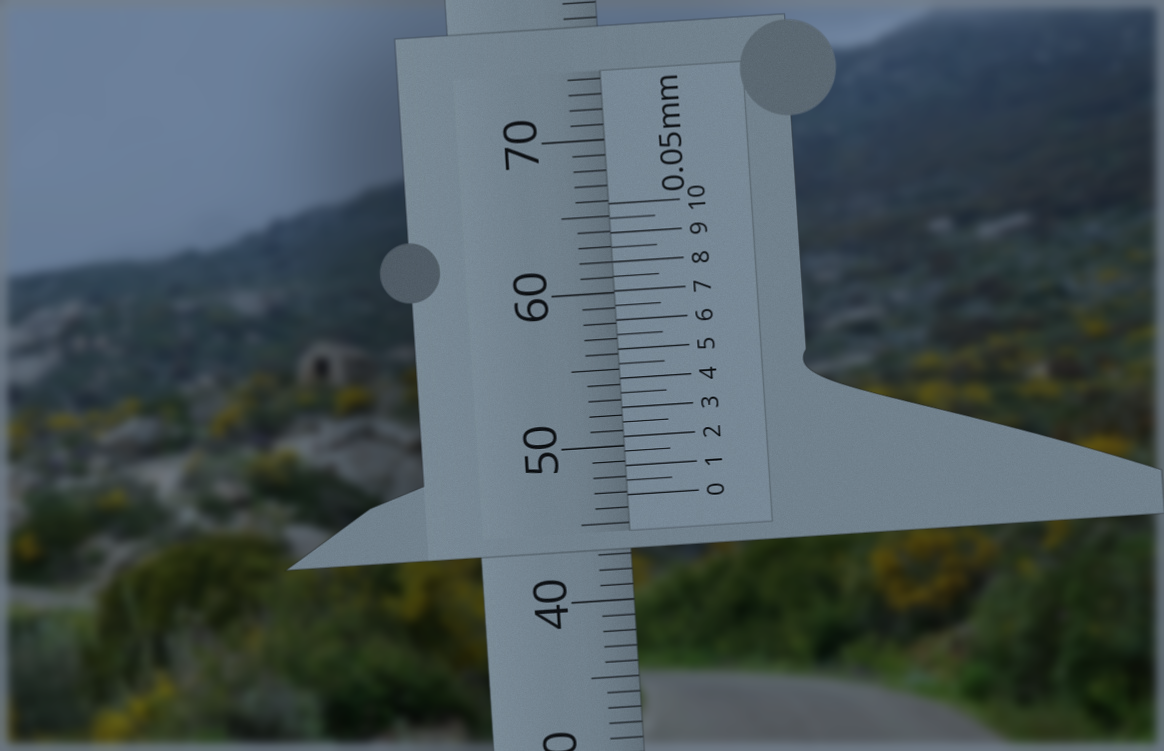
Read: value=46.8 unit=mm
